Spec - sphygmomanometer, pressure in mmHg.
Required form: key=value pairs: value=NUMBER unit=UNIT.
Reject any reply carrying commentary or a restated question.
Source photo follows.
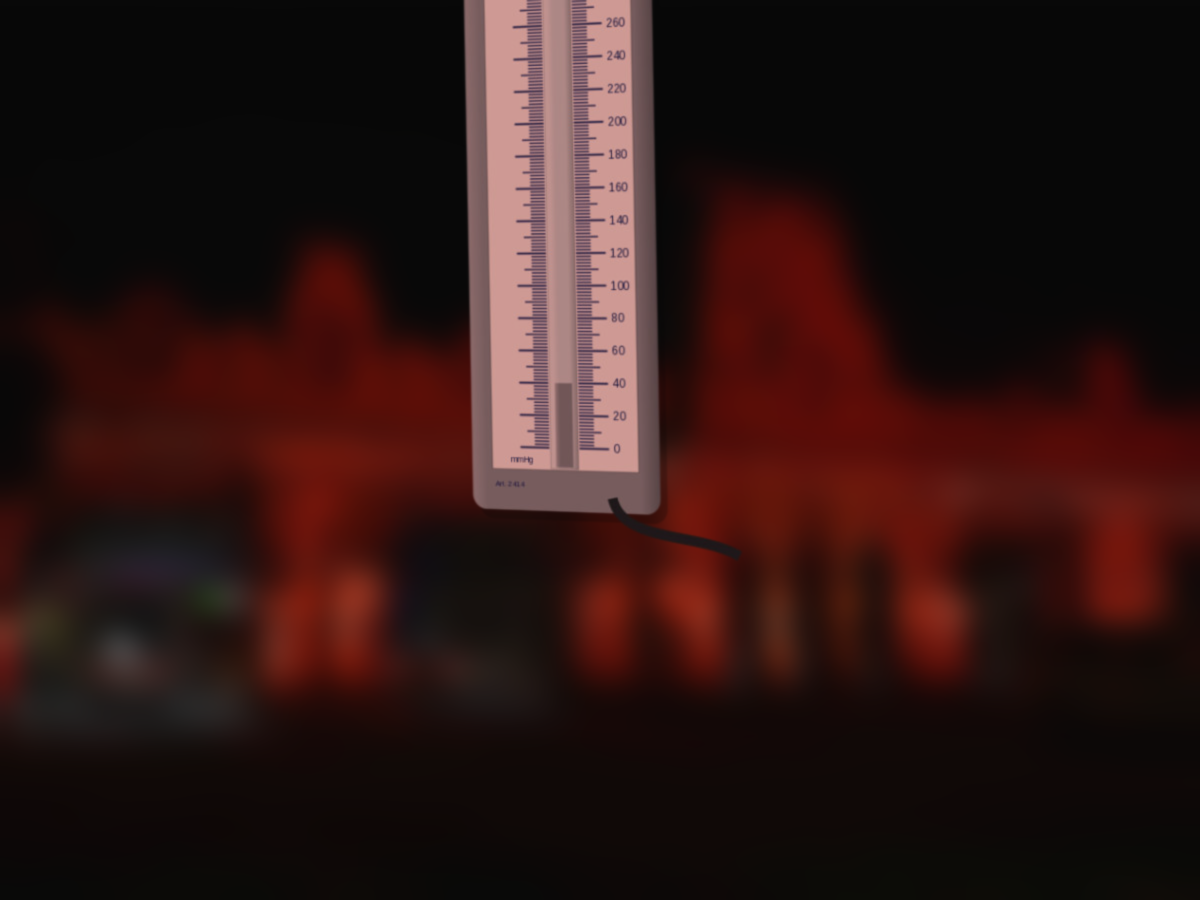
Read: value=40 unit=mmHg
